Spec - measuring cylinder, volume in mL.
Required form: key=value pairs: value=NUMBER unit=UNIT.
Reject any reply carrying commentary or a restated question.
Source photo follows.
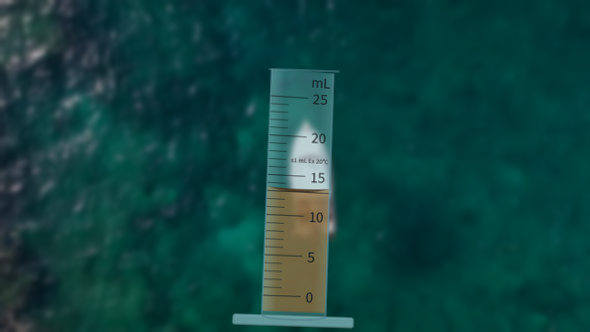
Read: value=13 unit=mL
